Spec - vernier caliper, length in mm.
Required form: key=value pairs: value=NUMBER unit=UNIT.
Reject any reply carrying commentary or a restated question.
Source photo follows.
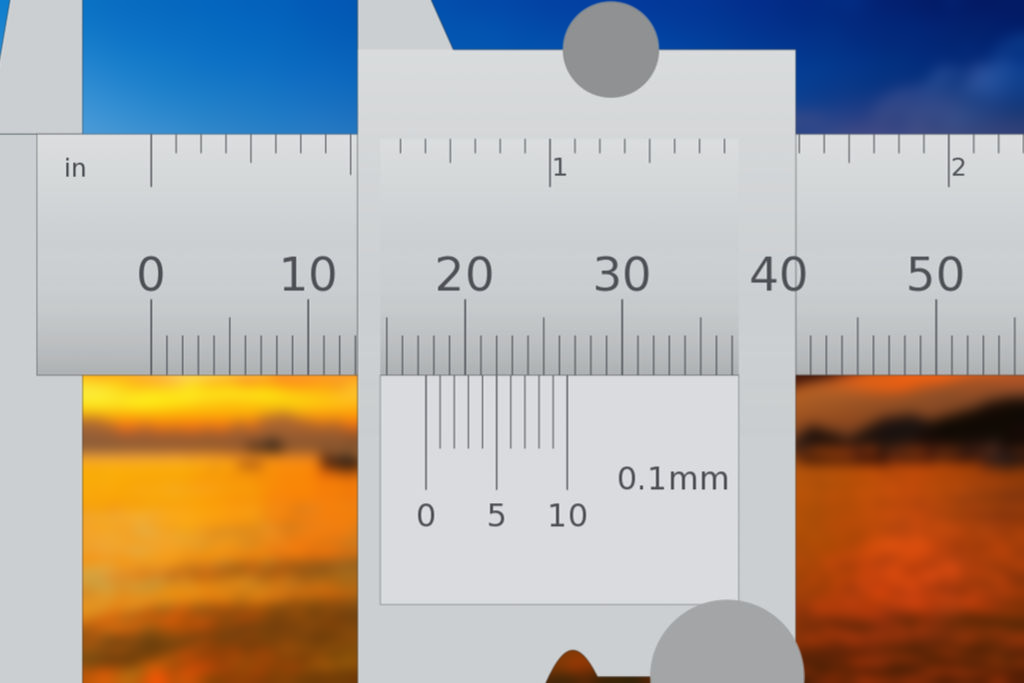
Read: value=17.5 unit=mm
